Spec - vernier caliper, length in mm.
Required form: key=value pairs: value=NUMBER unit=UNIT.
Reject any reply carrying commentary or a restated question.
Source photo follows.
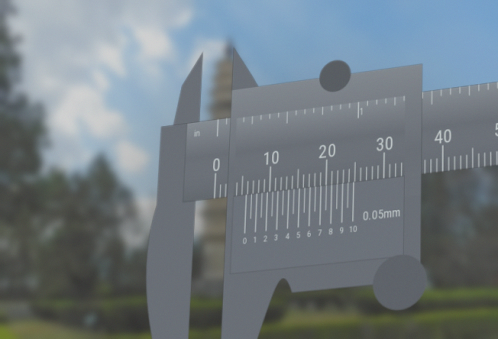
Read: value=5.8 unit=mm
